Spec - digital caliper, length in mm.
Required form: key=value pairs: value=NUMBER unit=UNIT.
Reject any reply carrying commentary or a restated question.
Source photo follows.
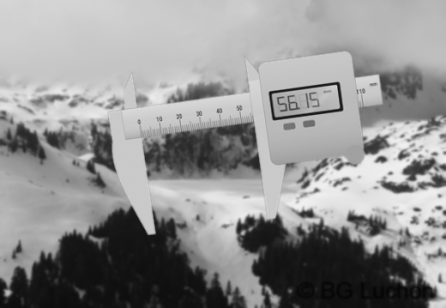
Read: value=56.15 unit=mm
